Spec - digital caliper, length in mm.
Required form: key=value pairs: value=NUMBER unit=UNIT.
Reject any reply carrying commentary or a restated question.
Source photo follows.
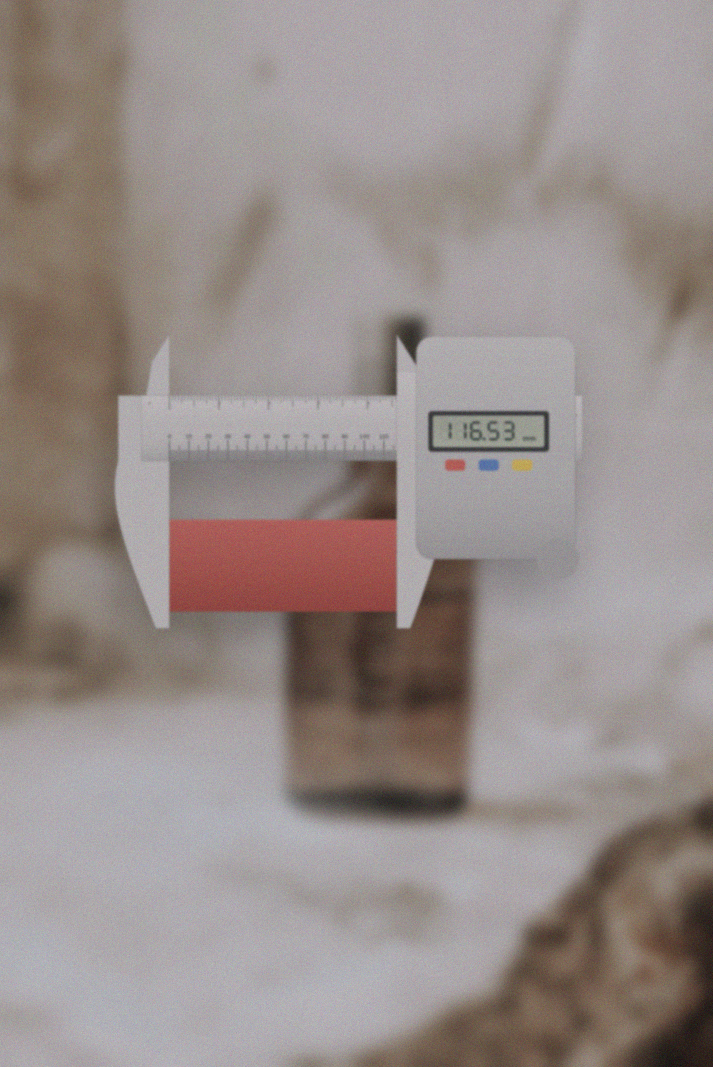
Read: value=116.53 unit=mm
